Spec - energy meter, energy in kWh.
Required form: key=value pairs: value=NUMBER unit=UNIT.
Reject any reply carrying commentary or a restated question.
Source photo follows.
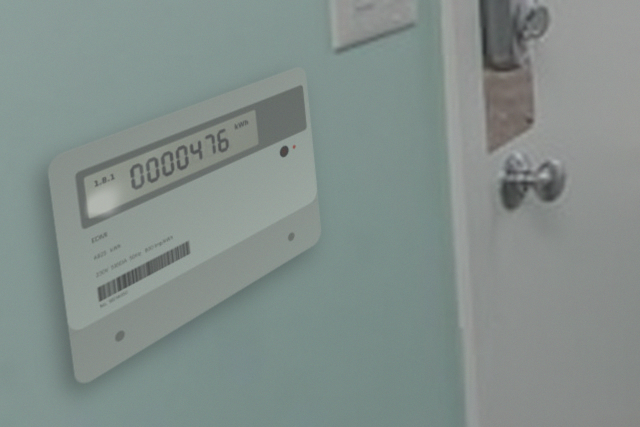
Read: value=476 unit=kWh
